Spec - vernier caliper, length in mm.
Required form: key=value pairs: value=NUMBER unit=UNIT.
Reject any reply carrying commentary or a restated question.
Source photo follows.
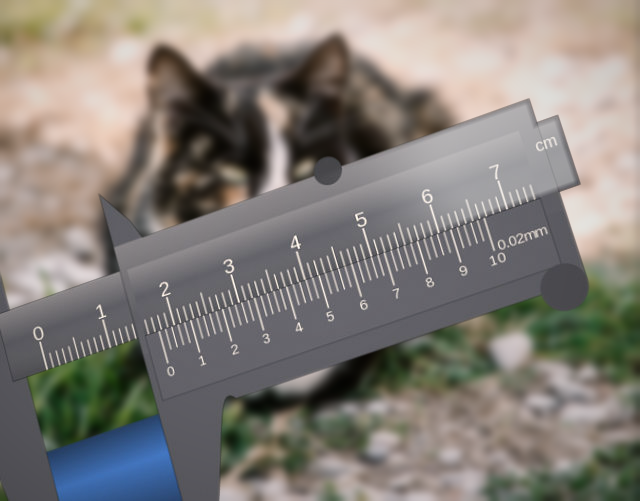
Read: value=17.6 unit=mm
